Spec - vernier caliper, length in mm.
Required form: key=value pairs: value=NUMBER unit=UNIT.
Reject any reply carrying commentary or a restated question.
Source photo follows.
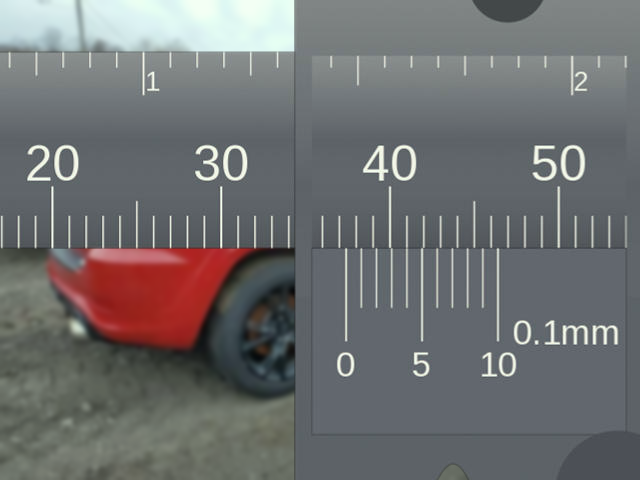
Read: value=37.4 unit=mm
